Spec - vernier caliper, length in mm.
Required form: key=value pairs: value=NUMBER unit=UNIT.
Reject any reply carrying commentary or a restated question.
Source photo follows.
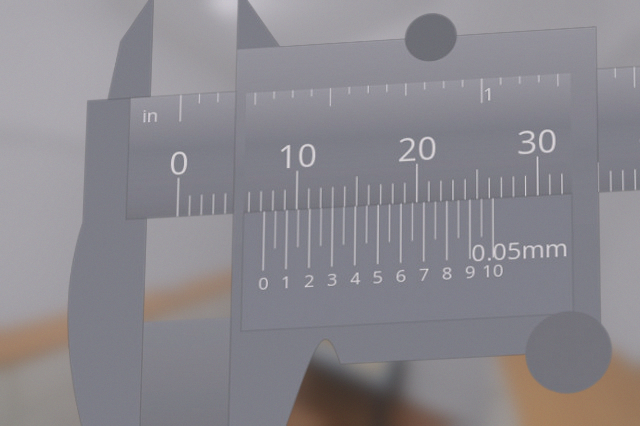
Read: value=7.3 unit=mm
